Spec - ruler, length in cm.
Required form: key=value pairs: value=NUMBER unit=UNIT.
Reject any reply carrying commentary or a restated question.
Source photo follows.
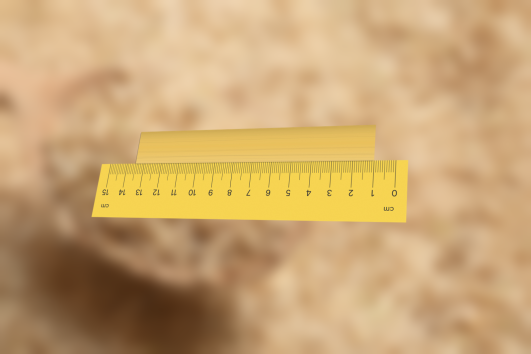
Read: value=12.5 unit=cm
